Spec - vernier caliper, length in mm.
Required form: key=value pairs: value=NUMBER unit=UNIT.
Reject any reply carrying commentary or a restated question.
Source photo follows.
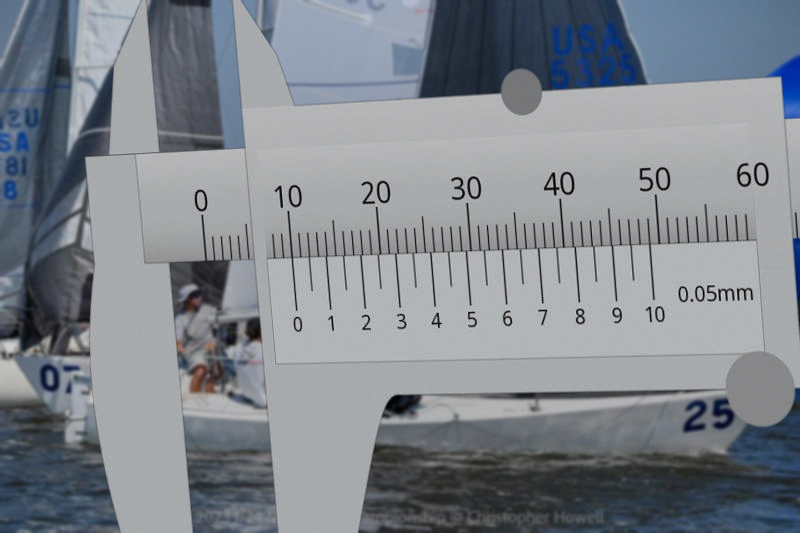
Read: value=10.0 unit=mm
